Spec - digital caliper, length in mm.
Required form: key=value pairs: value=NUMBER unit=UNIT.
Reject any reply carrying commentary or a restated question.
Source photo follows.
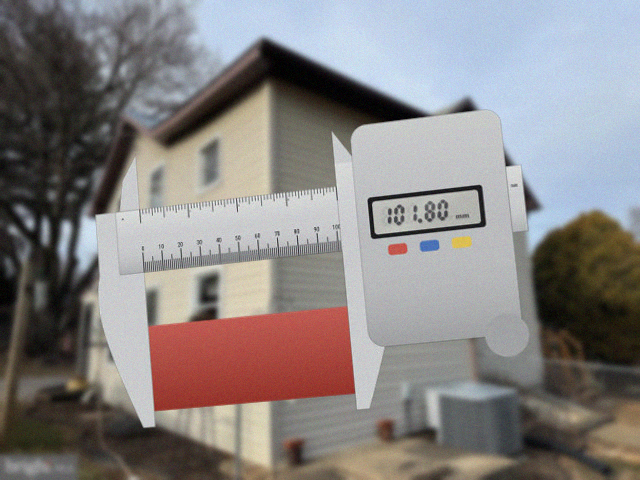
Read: value=101.80 unit=mm
